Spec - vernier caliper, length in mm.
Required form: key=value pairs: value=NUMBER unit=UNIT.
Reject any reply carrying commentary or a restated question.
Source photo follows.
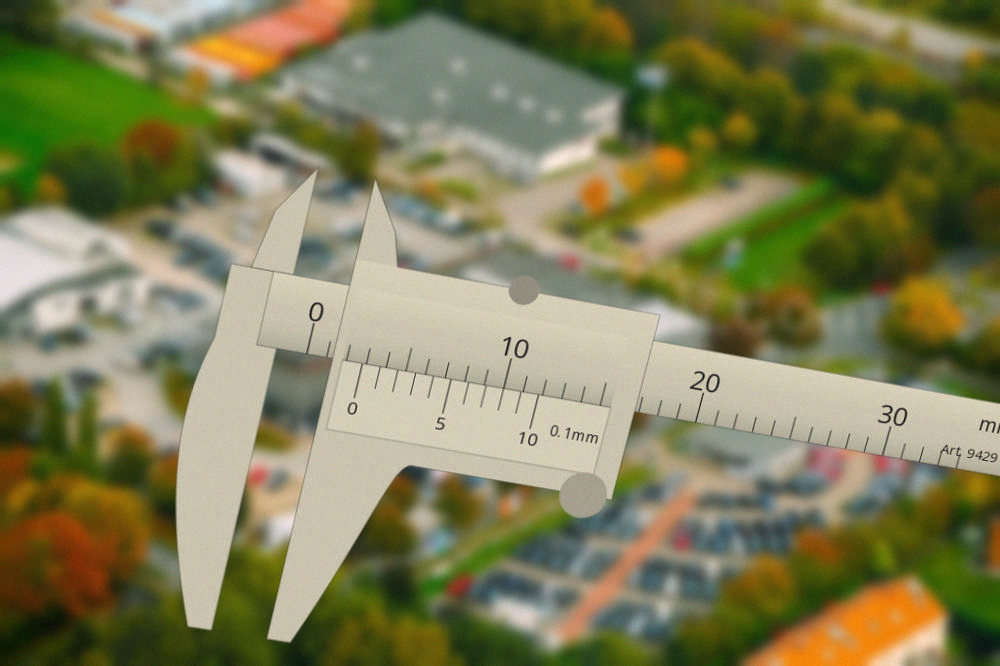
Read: value=2.8 unit=mm
